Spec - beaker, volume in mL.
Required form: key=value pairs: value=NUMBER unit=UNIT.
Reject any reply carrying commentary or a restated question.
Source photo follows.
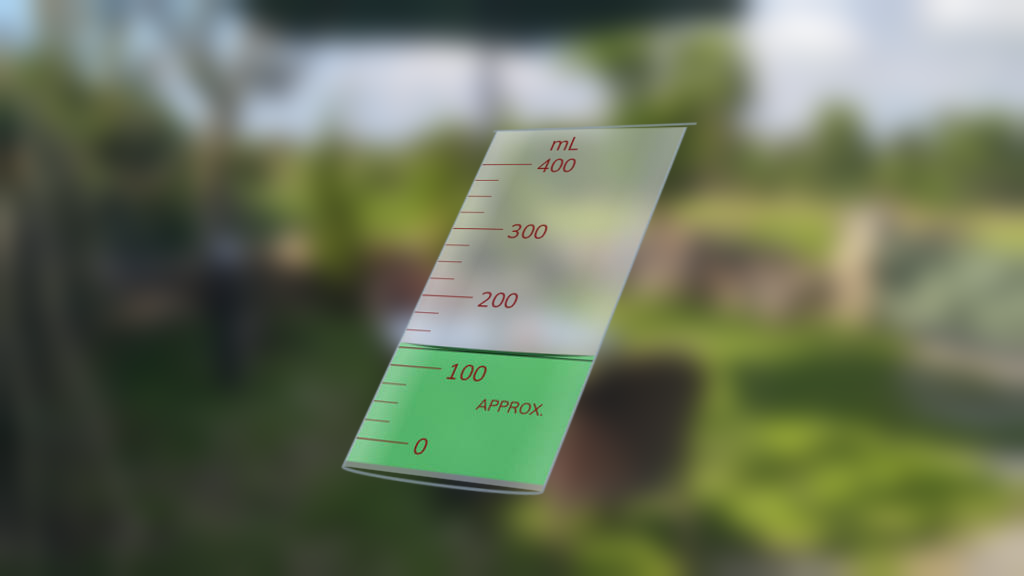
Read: value=125 unit=mL
